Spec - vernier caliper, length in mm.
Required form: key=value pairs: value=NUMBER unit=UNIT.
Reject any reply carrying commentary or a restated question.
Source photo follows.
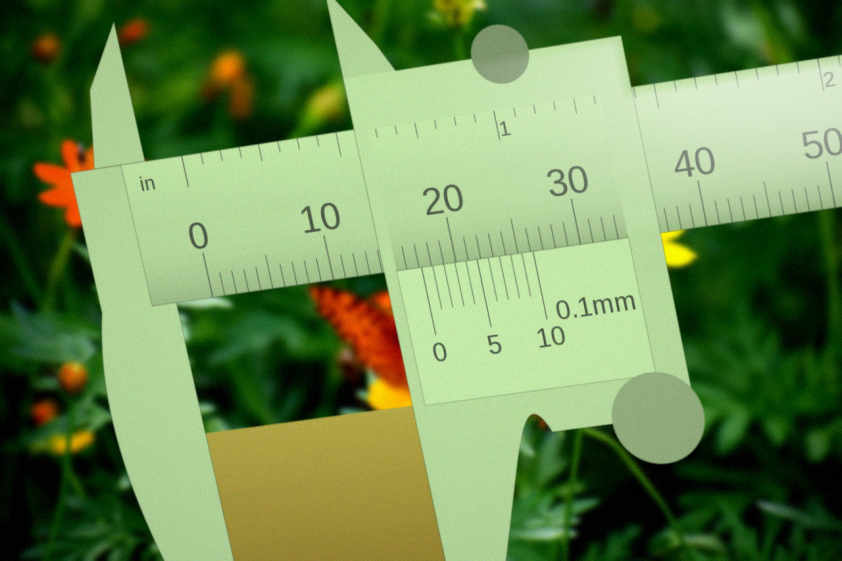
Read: value=17.2 unit=mm
